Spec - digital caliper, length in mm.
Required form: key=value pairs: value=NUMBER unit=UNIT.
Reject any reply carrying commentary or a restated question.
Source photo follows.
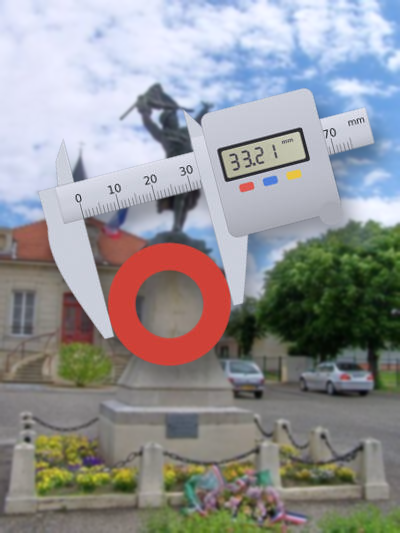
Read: value=33.21 unit=mm
